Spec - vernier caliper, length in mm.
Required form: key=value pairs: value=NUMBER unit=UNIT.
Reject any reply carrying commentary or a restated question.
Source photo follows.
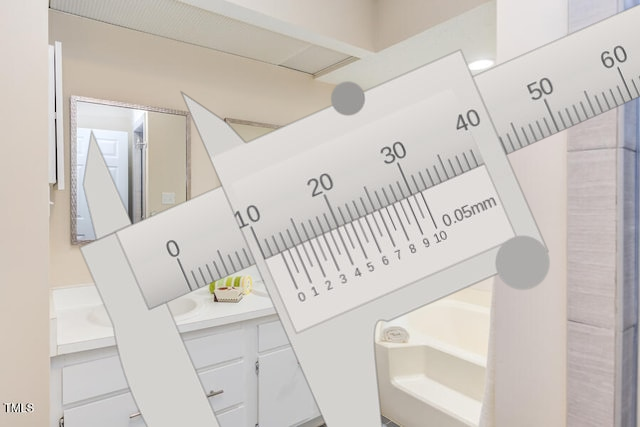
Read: value=12.2 unit=mm
